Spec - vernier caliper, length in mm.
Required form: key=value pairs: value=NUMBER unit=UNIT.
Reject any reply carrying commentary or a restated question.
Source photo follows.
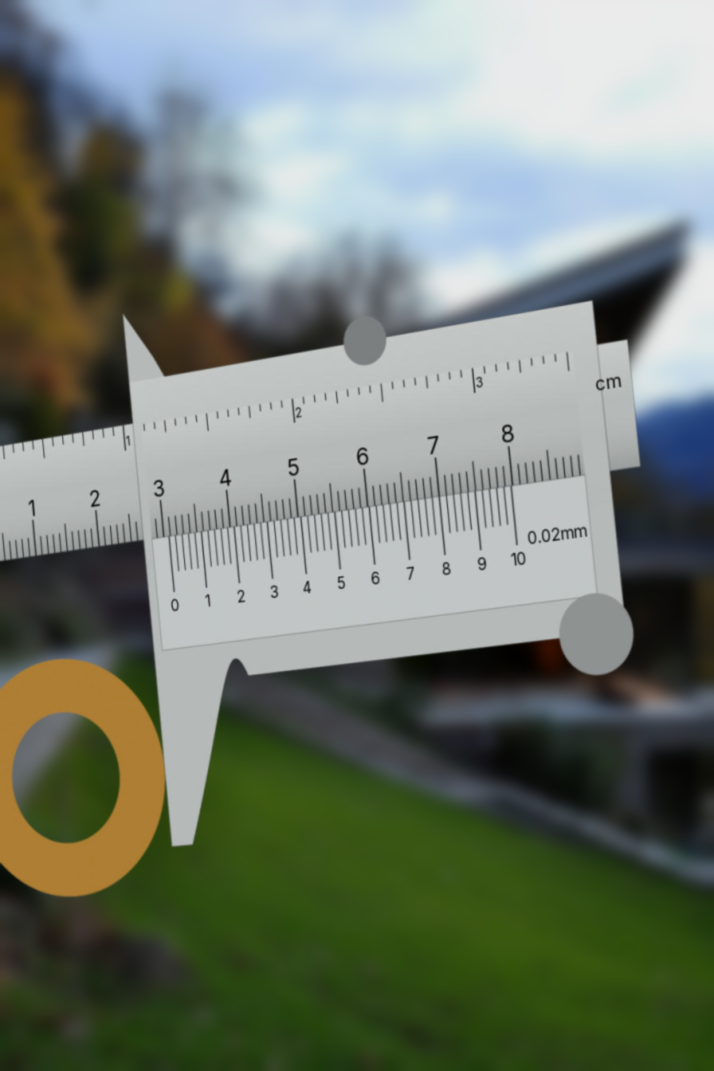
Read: value=30.8 unit=mm
